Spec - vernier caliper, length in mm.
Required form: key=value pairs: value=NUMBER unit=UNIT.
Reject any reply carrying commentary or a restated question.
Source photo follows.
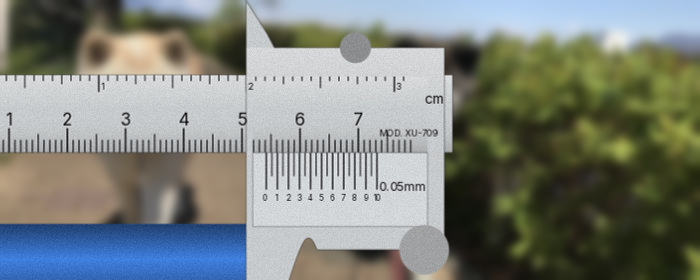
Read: value=54.2 unit=mm
